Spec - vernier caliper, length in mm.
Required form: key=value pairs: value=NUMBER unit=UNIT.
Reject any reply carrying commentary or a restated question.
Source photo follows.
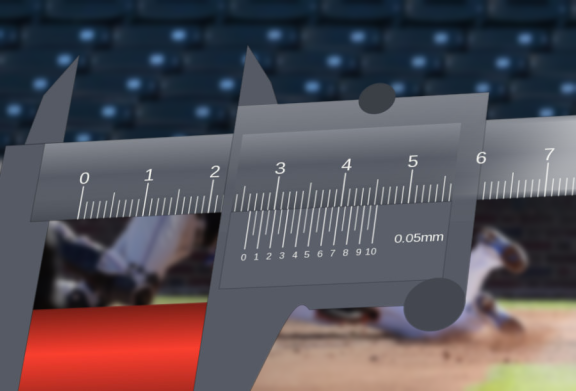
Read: value=26.4 unit=mm
